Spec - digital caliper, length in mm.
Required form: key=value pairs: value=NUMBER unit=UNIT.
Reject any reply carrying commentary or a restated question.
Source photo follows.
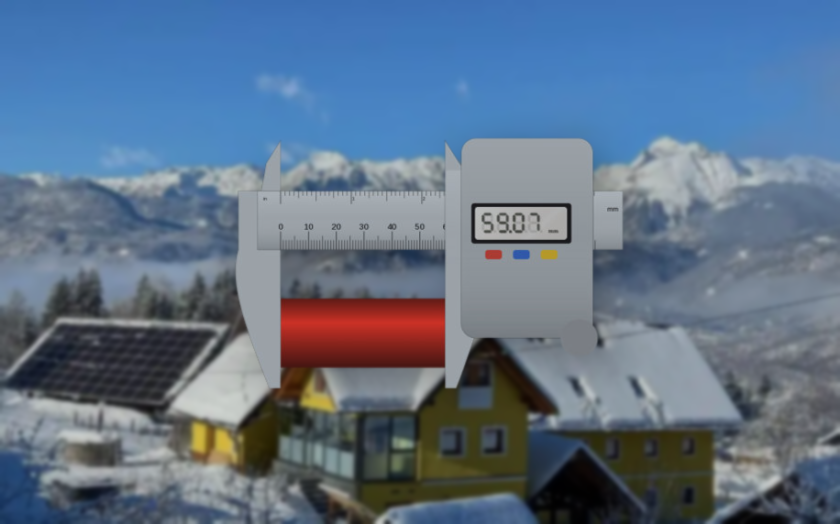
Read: value=59.07 unit=mm
